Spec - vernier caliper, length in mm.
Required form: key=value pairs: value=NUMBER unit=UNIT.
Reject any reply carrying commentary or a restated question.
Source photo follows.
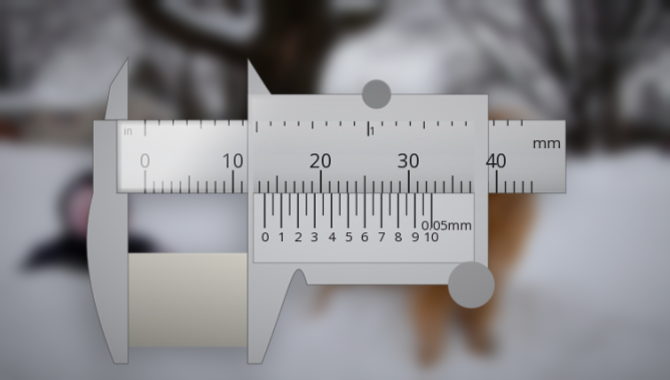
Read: value=13.6 unit=mm
